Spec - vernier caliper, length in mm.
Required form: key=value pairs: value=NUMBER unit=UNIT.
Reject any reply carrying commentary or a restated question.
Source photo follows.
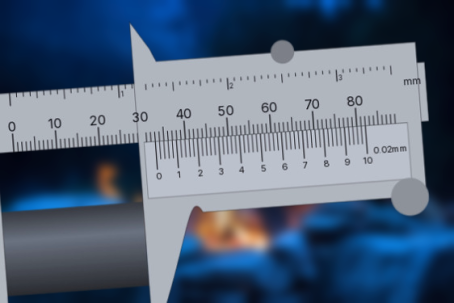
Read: value=33.0 unit=mm
